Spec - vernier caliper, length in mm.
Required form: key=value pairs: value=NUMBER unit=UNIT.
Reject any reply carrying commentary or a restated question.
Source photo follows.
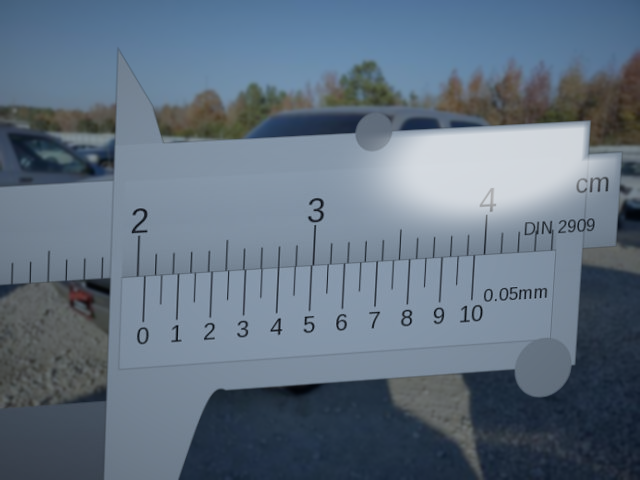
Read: value=20.4 unit=mm
